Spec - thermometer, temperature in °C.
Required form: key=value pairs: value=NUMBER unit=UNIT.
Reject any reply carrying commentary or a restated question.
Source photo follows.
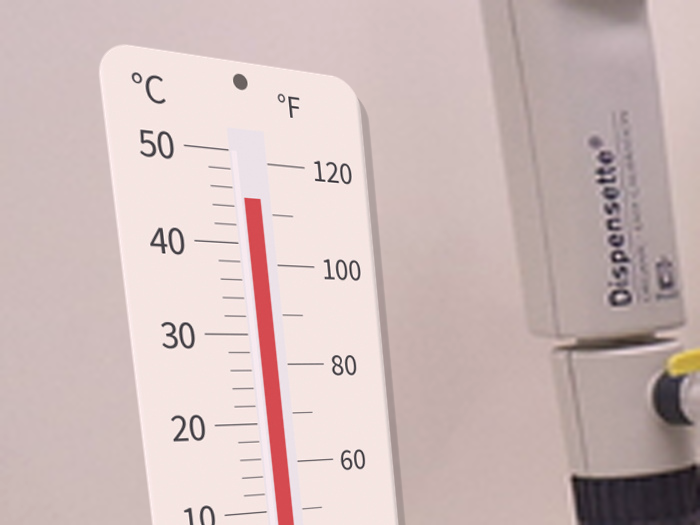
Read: value=45 unit=°C
